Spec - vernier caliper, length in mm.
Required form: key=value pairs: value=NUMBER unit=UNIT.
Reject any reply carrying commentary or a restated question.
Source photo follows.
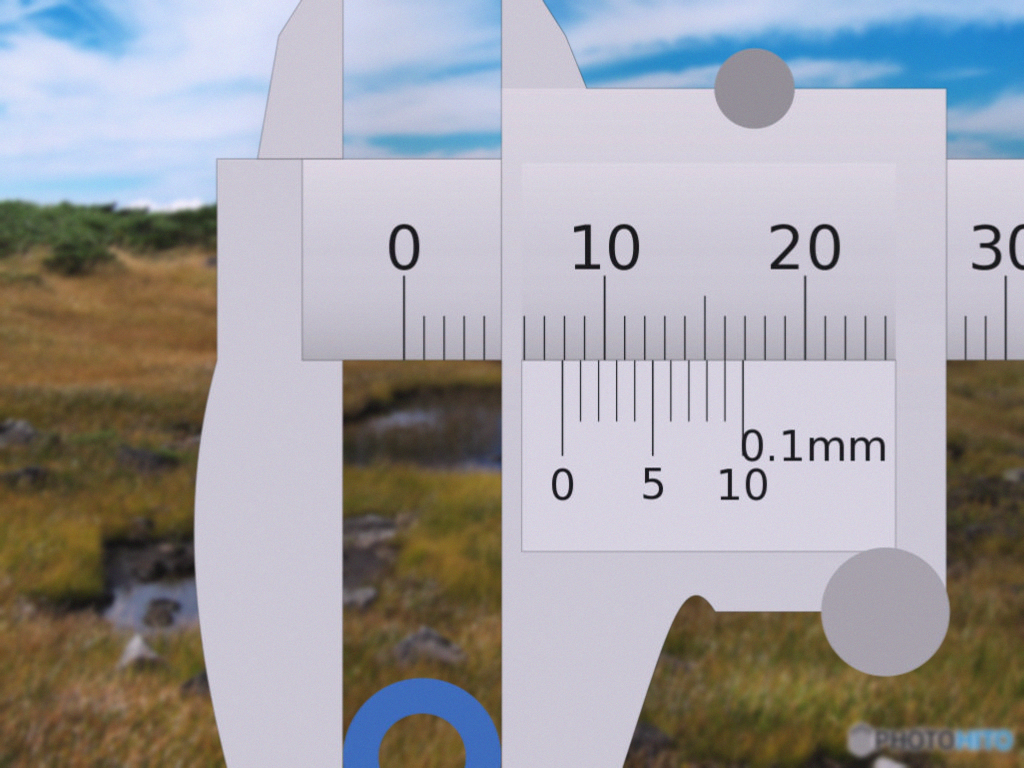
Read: value=7.9 unit=mm
